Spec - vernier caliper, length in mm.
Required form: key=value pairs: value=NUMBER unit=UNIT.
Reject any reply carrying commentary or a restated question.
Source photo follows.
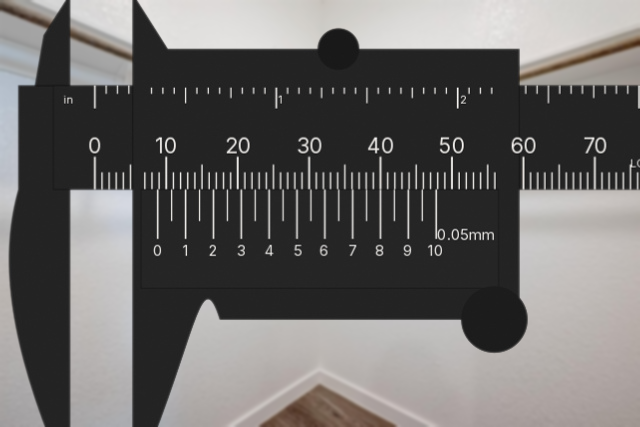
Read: value=8.8 unit=mm
